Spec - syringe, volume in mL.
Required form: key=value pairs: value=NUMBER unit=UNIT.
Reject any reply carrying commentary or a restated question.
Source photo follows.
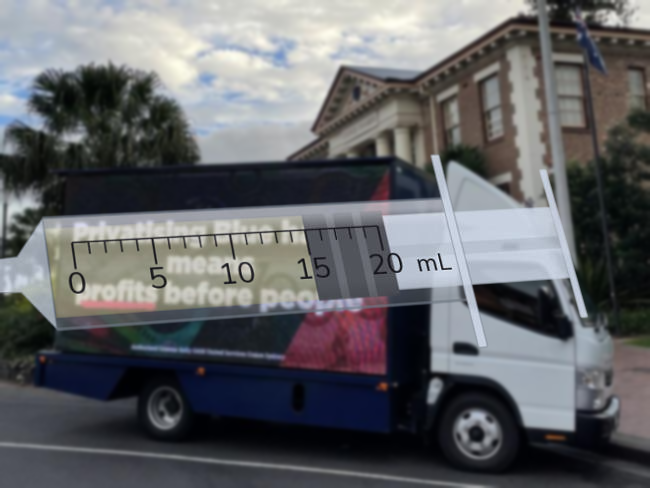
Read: value=15 unit=mL
